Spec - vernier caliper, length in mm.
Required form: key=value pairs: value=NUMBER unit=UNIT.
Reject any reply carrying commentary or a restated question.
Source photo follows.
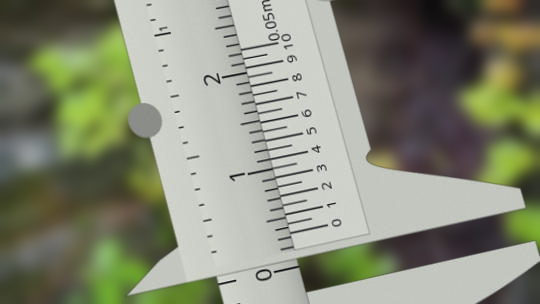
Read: value=3.4 unit=mm
